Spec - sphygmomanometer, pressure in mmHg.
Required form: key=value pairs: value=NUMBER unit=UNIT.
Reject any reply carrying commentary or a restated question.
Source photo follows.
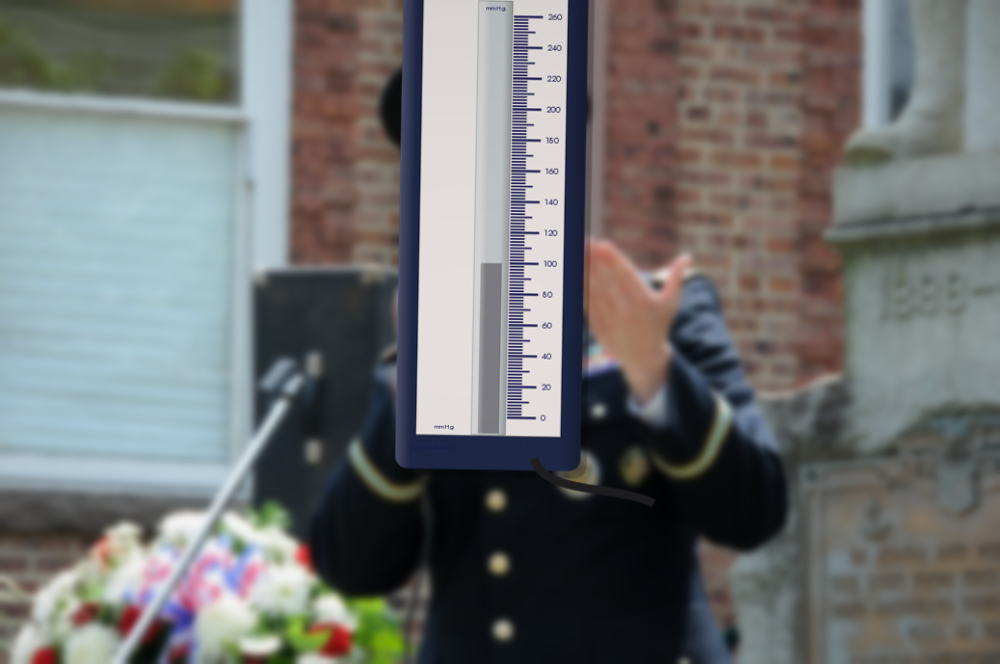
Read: value=100 unit=mmHg
